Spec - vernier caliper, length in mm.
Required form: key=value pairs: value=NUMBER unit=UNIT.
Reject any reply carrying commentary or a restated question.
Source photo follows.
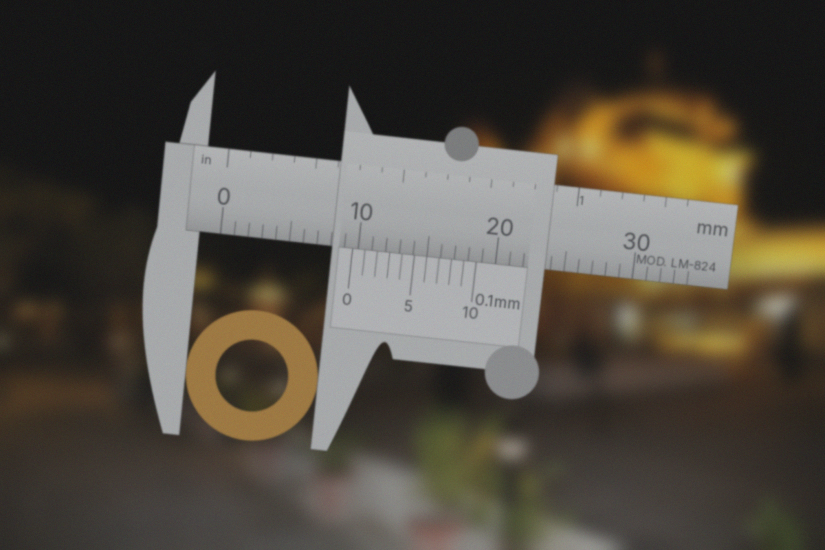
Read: value=9.6 unit=mm
